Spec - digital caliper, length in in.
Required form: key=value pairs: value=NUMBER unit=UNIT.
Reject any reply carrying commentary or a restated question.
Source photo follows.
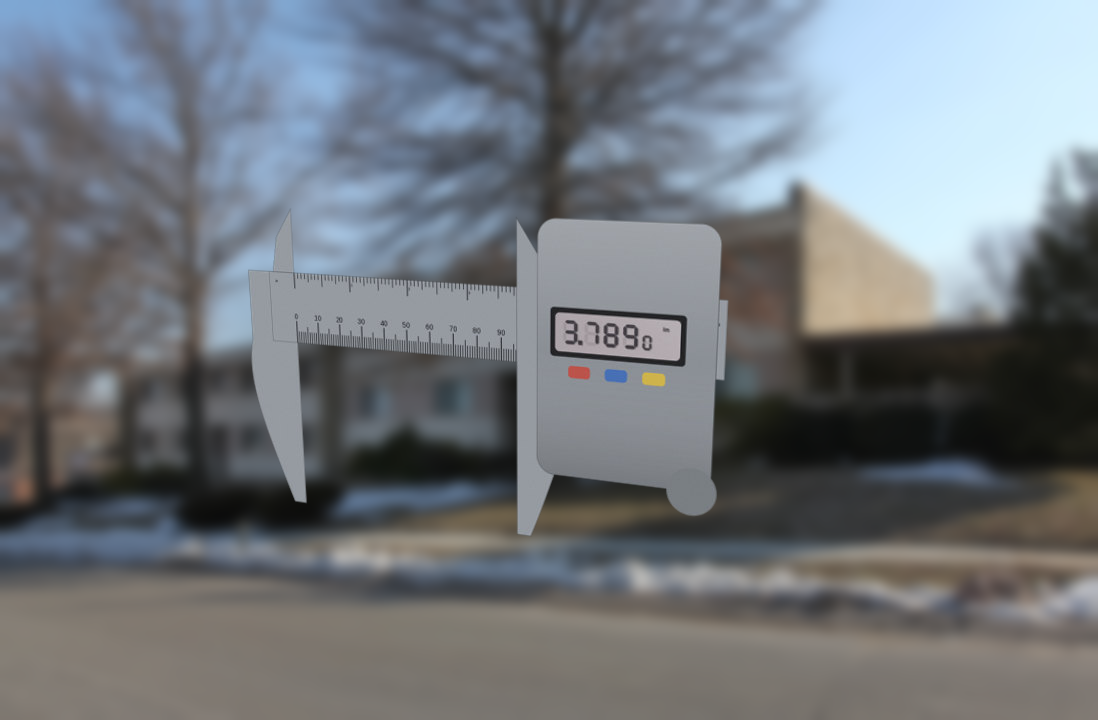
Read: value=3.7890 unit=in
